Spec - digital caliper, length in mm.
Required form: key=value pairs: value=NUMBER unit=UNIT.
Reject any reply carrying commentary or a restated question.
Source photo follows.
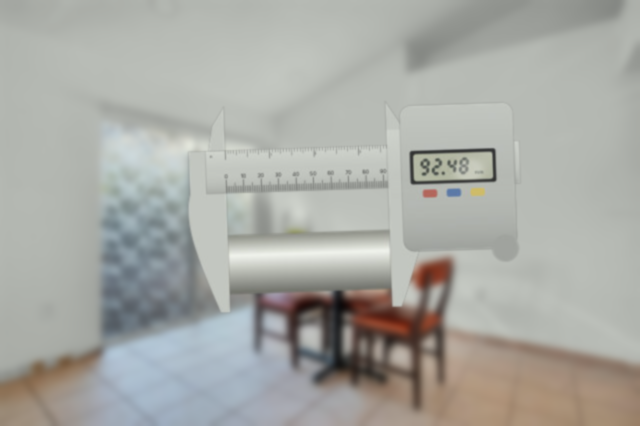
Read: value=92.48 unit=mm
